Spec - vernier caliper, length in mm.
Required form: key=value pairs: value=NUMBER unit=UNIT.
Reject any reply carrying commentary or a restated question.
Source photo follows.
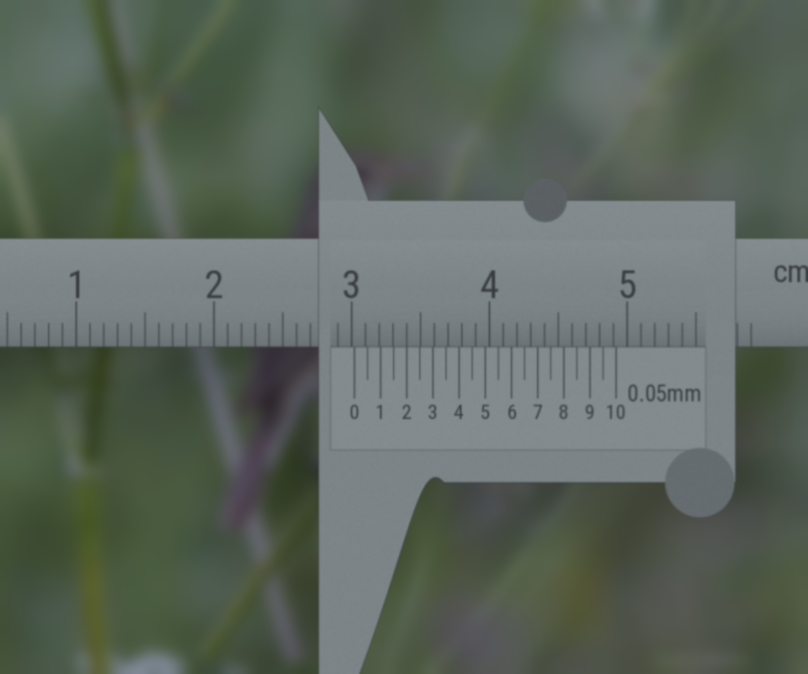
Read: value=30.2 unit=mm
